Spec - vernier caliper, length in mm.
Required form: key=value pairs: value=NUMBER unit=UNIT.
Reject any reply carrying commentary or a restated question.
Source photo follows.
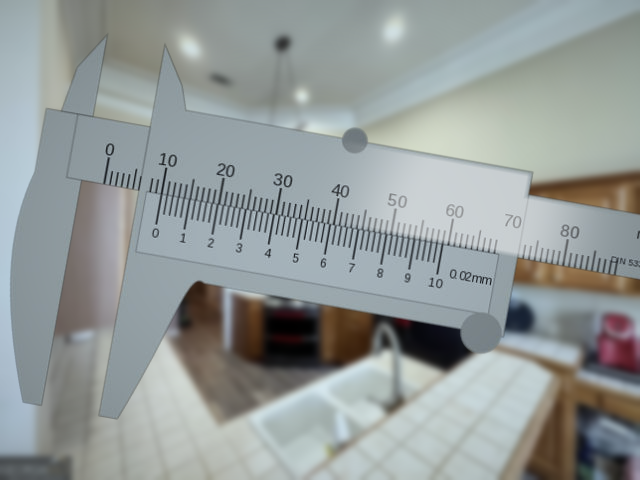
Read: value=10.0 unit=mm
